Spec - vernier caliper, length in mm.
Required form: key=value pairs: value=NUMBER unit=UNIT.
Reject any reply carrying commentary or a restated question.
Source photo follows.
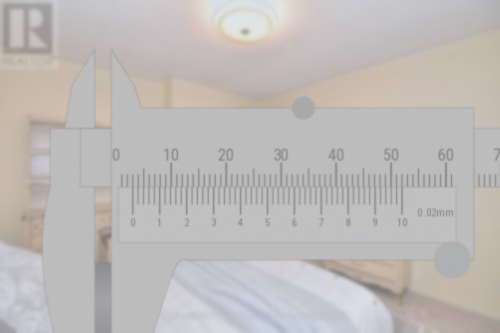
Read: value=3.0 unit=mm
